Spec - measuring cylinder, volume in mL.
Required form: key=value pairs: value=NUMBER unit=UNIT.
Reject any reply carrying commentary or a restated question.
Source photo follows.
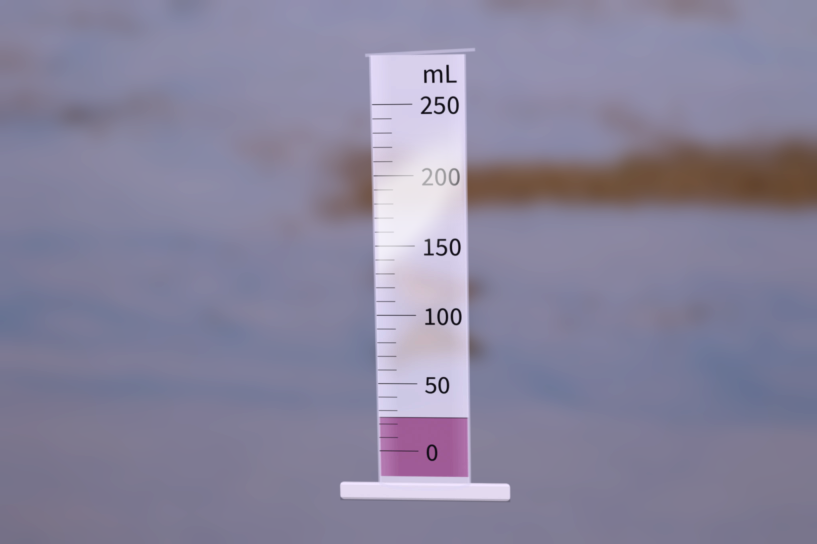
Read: value=25 unit=mL
